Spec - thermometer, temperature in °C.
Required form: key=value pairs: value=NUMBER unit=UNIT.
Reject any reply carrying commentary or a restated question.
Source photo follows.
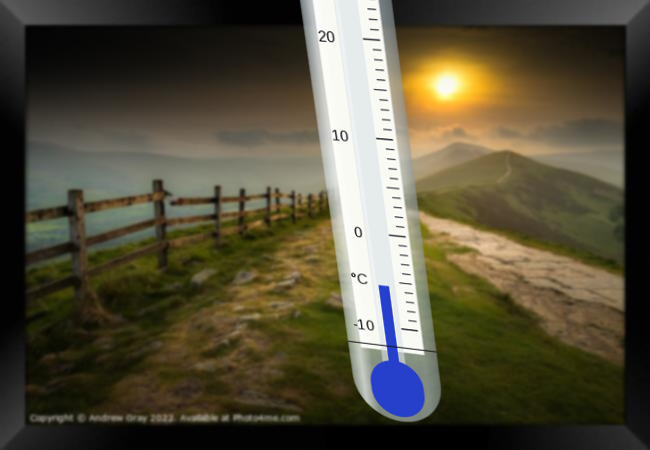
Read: value=-5.5 unit=°C
